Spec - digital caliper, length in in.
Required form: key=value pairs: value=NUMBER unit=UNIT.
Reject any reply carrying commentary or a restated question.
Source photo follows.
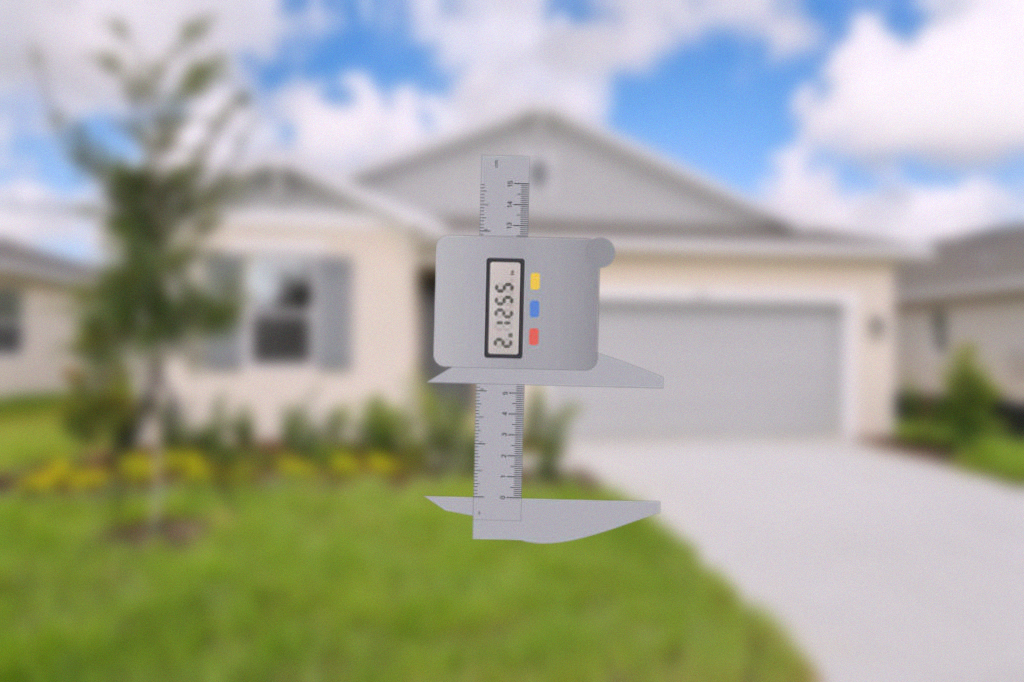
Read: value=2.1255 unit=in
